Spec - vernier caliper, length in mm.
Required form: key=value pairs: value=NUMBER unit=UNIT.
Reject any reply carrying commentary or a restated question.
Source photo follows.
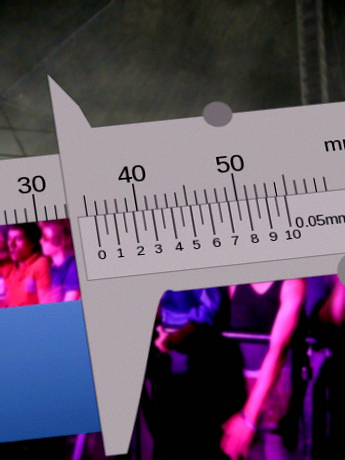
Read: value=35.8 unit=mm
